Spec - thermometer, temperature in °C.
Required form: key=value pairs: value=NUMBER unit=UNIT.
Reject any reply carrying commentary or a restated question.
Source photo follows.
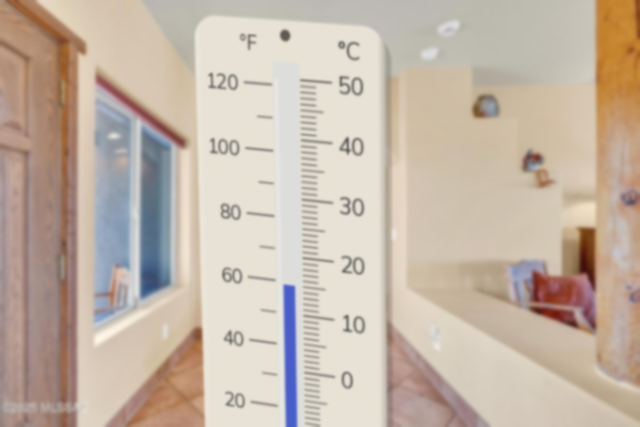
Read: value=15 unit=°C
